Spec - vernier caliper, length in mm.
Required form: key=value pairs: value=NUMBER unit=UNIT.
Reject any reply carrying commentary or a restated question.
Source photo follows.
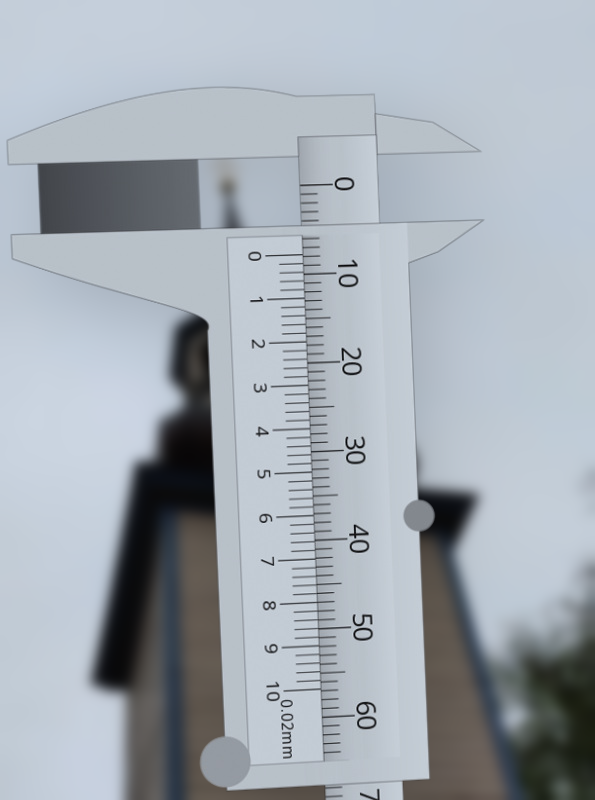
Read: value=7.8 unit=mm
